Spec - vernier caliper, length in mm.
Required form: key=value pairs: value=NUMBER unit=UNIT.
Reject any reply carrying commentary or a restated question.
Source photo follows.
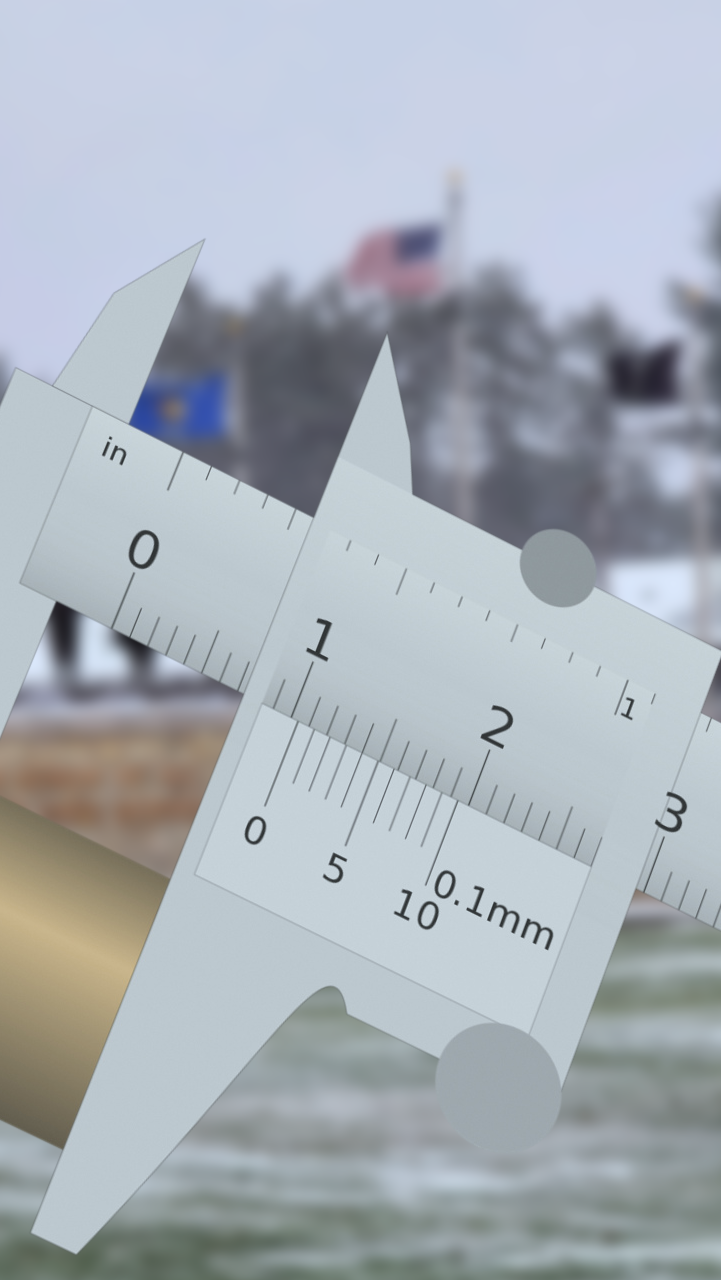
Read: value=10.4 unit=mm
